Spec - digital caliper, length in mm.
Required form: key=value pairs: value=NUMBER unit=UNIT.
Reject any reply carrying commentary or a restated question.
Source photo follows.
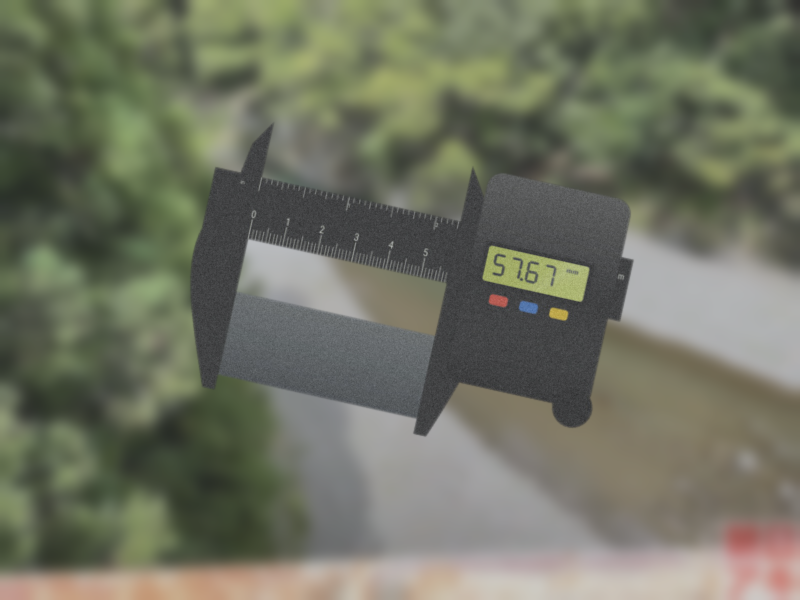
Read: value=57.67 unit=mm
